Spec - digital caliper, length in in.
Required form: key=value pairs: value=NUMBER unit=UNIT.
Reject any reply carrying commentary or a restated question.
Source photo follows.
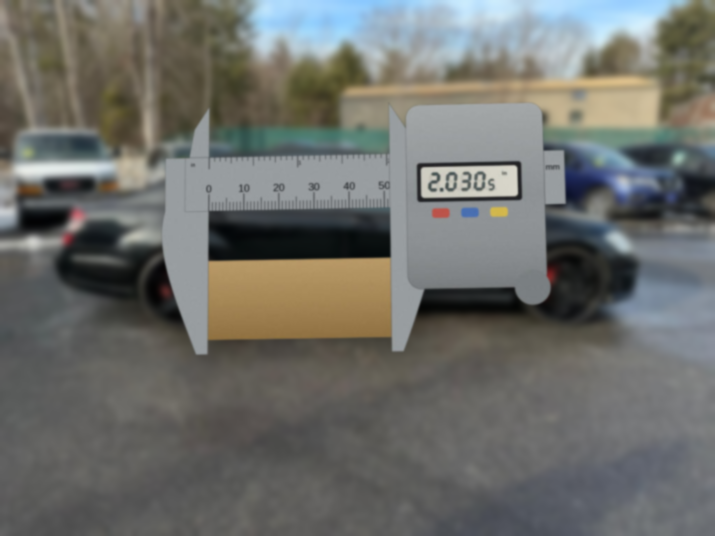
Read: value=2.0305 unit=in
